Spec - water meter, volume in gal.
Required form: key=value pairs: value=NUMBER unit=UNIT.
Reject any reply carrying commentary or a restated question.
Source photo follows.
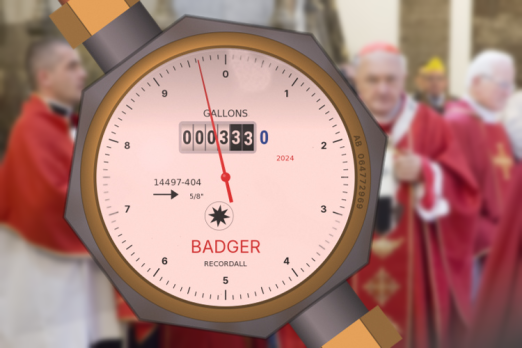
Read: value=3329.6 unit=gal
